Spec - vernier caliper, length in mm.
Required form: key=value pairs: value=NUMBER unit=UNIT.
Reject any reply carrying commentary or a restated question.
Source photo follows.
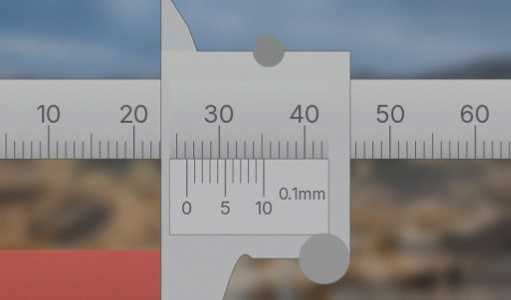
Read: value=26.2 unit=mm
